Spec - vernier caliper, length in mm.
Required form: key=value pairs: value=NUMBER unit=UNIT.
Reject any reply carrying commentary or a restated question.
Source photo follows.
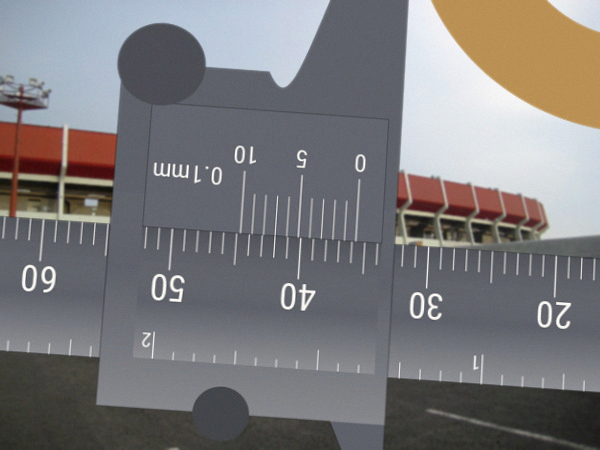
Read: value=35.7 unit=mm
